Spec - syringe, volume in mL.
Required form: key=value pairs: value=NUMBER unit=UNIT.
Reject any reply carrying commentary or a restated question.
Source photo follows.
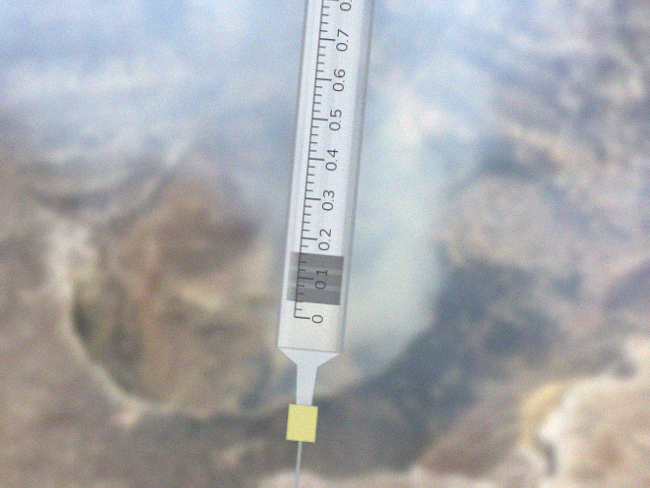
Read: value=0.04 unit=mL
